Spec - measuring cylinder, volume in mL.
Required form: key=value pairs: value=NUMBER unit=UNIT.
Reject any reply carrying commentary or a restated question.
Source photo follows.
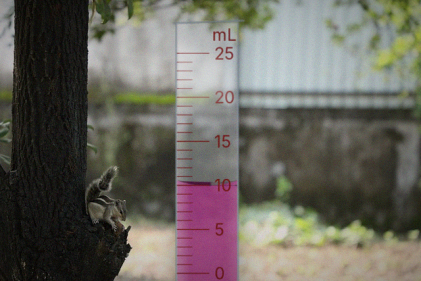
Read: value=10 unit=mL
